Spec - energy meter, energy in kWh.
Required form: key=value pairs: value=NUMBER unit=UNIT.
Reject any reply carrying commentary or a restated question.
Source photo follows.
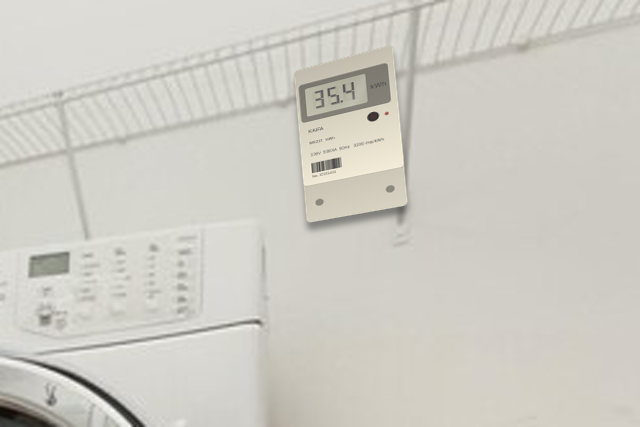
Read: value=35.4 unit=kWh
